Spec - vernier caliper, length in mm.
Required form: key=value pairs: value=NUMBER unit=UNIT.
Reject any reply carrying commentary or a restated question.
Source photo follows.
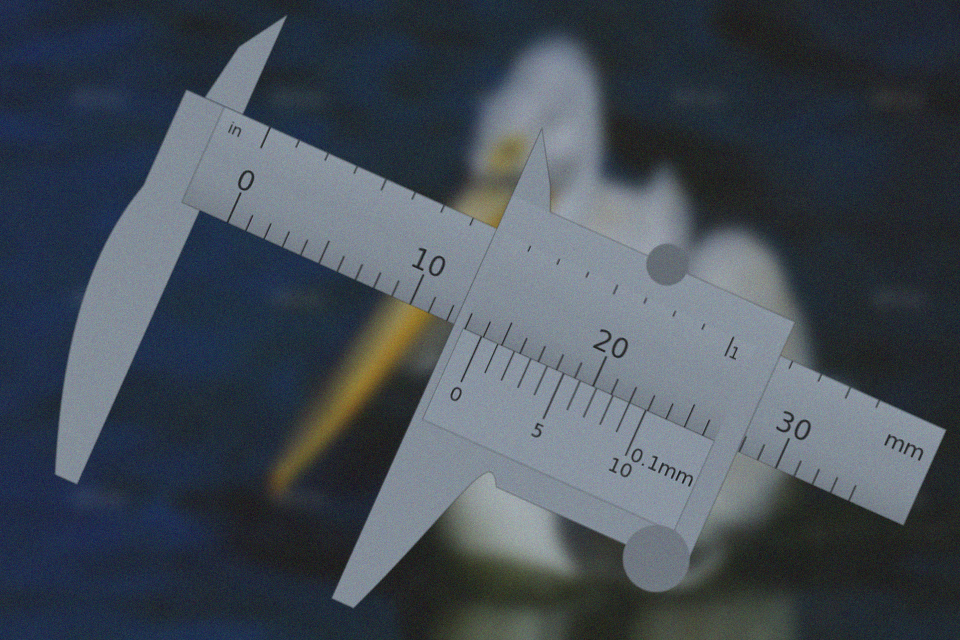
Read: value=13.9 unit=mm
